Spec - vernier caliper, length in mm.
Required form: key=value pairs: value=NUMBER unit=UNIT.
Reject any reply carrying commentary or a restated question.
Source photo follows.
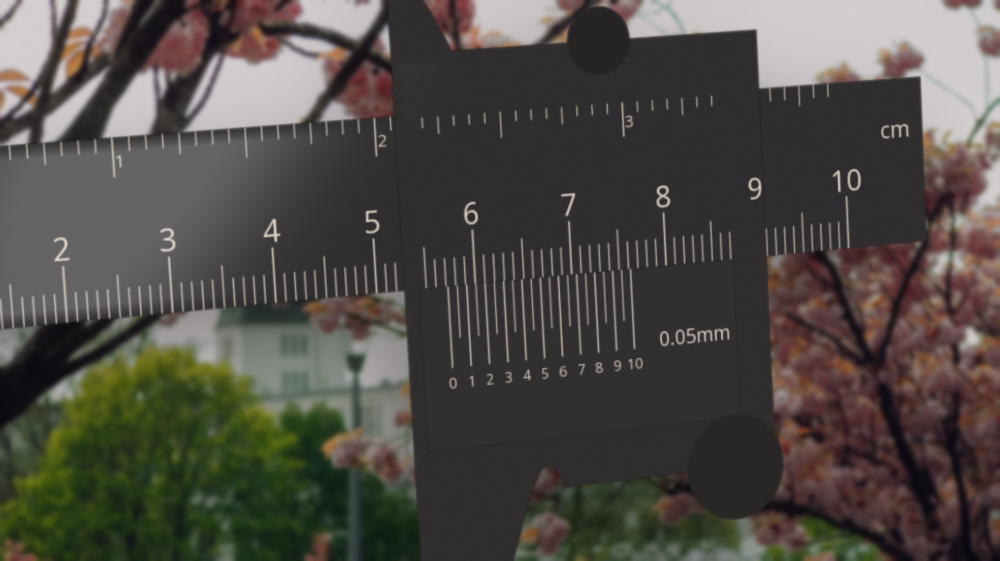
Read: value=57.2 unit=mm
